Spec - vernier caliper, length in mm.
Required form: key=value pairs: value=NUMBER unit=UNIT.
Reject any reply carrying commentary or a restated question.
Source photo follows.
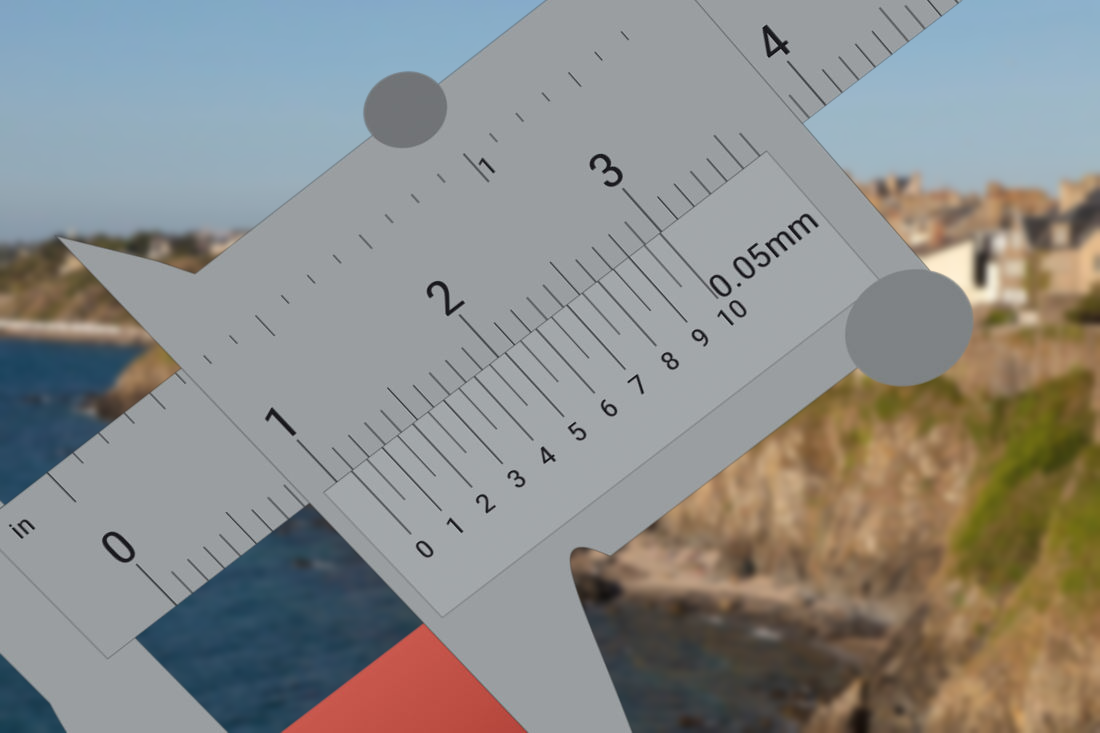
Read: value=10.9 unit=mm
